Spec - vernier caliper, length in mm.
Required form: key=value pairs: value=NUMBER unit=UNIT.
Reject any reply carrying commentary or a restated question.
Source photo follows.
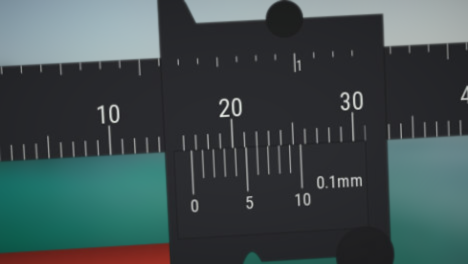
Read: value=16.6 unit=mm
